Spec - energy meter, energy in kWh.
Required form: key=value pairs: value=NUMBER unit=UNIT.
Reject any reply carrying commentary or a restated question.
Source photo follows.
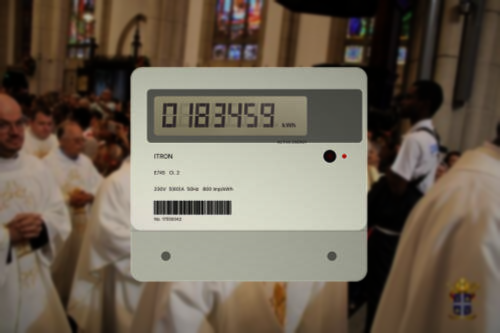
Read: value=183459 unit=kWh
